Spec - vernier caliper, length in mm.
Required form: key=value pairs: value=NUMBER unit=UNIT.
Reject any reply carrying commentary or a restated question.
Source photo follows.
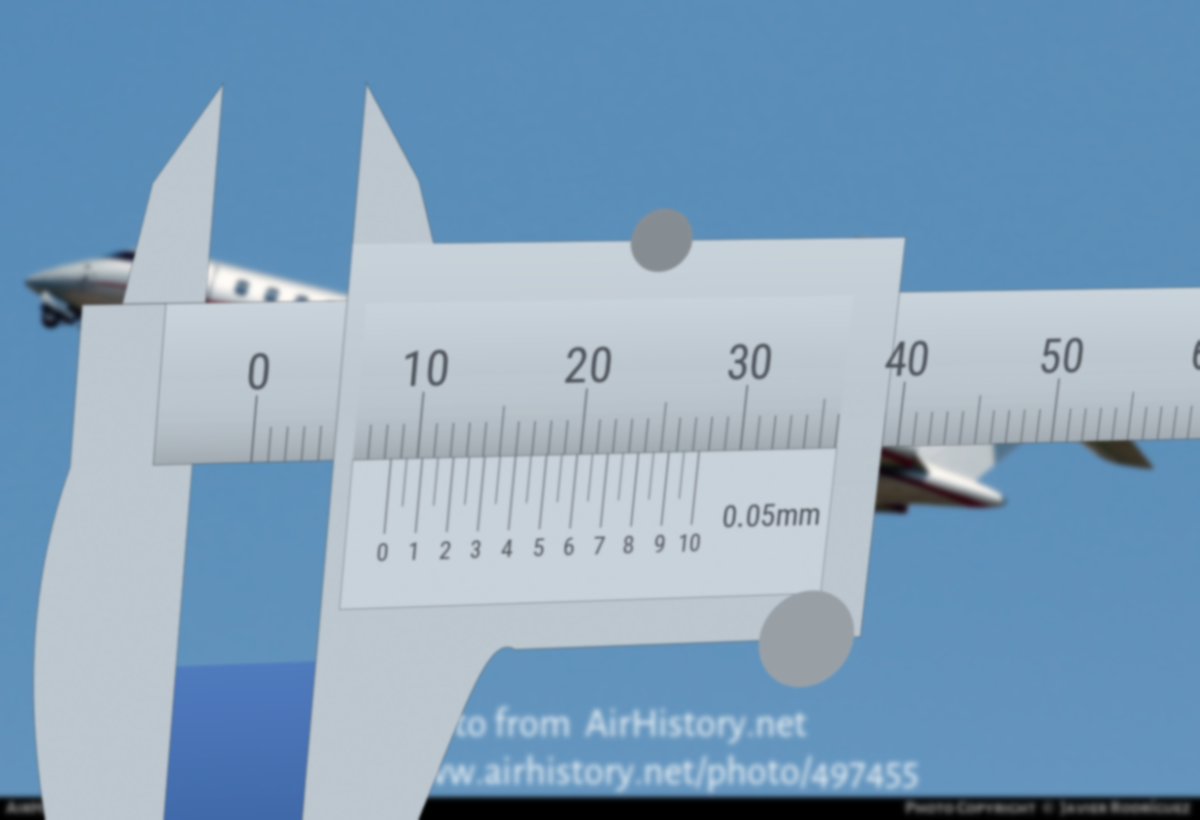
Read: value=8.4 unit=mm
